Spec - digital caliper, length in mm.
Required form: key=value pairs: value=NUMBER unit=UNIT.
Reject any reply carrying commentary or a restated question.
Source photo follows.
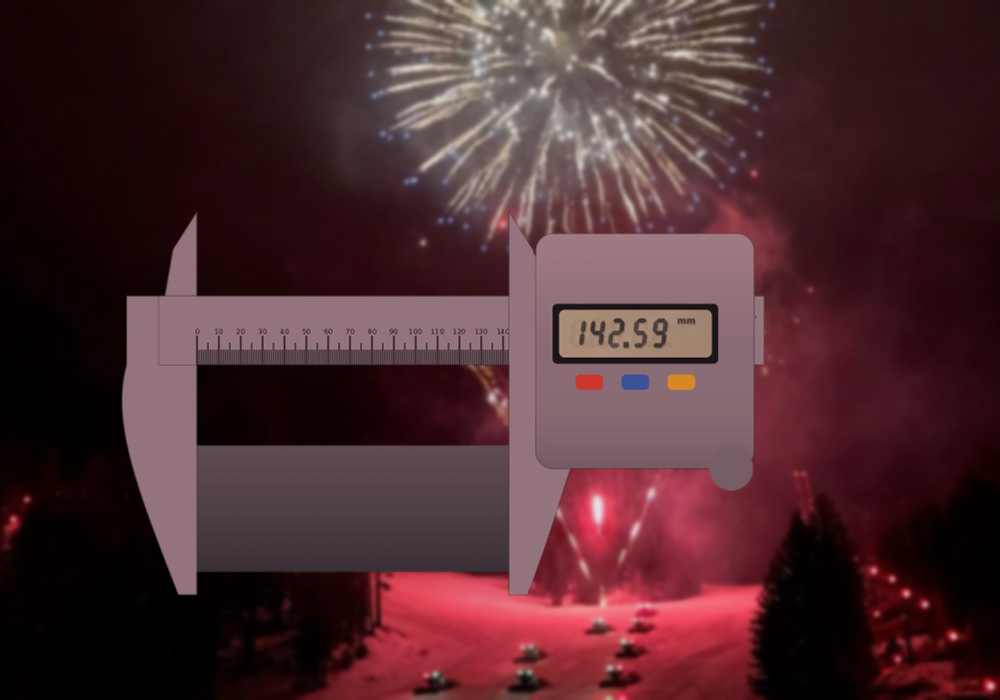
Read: value=142.59 unit=mm
